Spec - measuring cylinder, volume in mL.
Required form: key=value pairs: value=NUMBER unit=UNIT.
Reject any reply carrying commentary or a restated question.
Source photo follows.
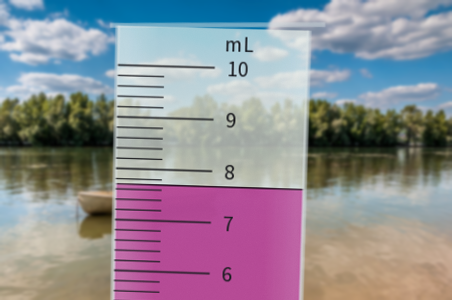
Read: value=7.7 unit=mL
